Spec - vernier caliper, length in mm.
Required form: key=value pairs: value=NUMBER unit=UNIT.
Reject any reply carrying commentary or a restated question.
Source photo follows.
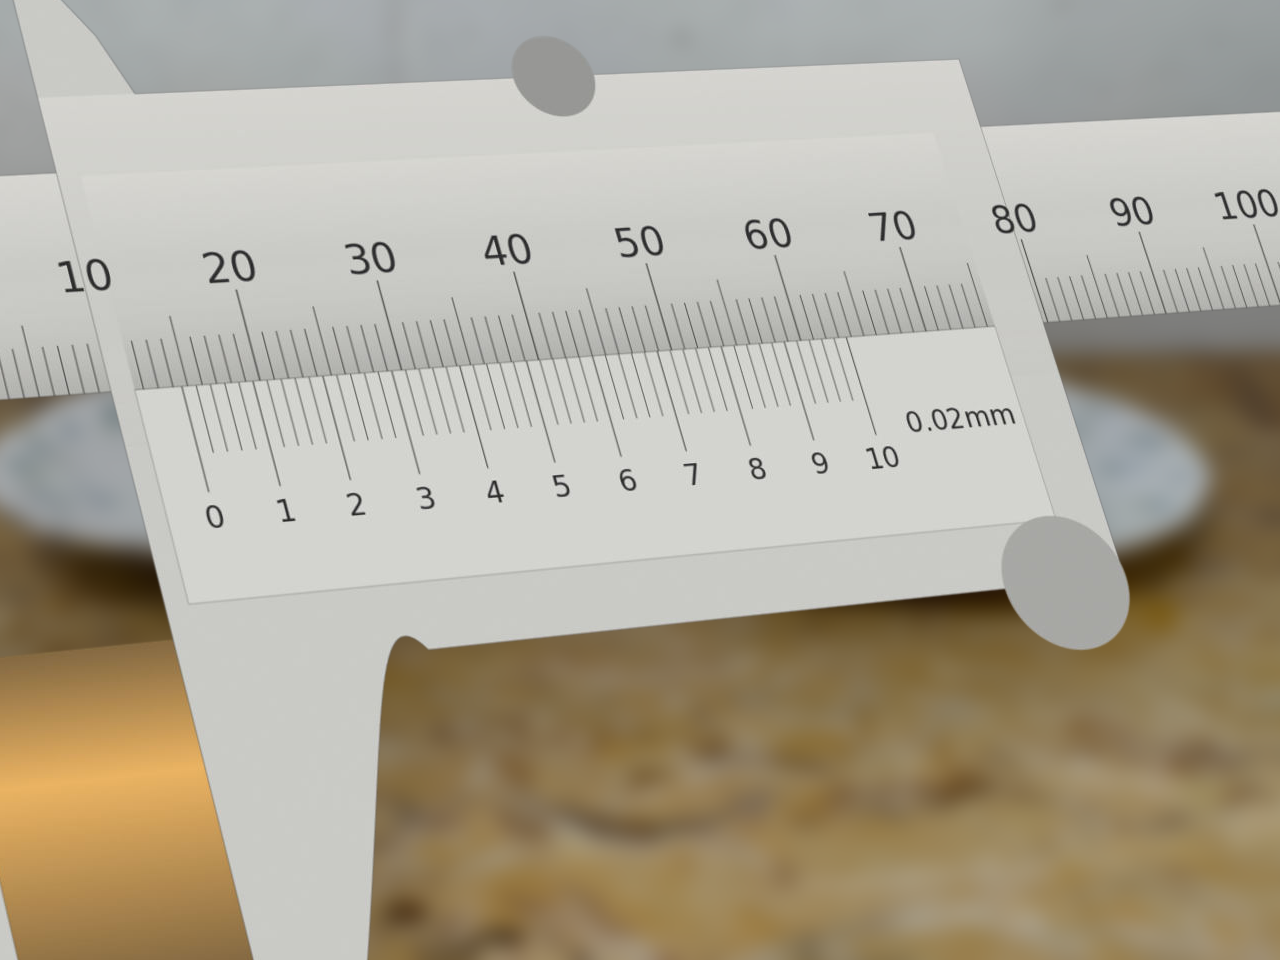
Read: value=14.6 unit=mm
